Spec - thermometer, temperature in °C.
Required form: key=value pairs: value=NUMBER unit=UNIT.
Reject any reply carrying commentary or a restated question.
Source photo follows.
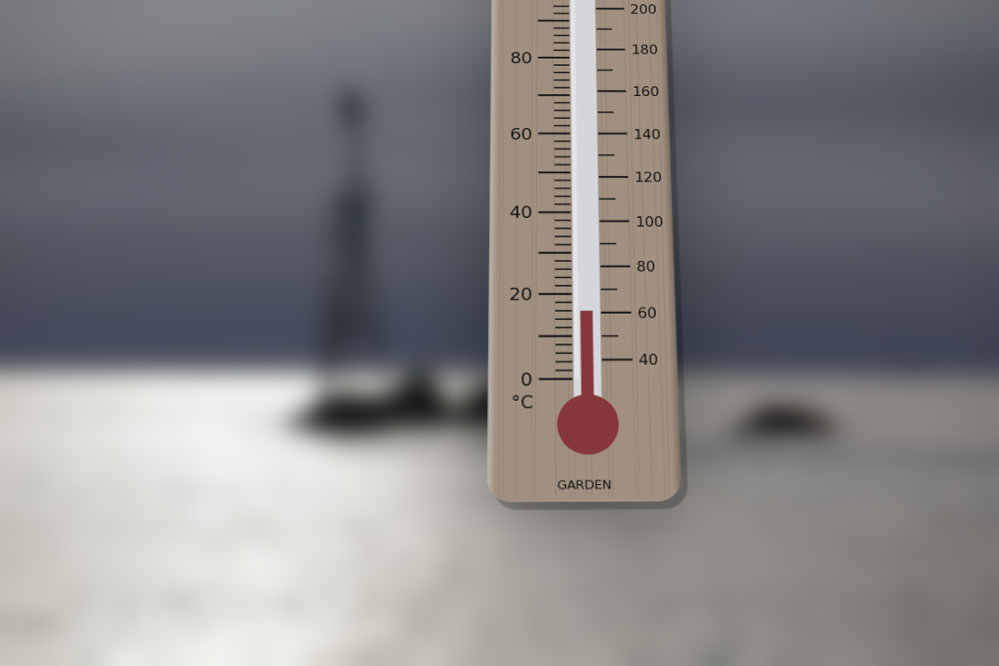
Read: value=16 unit=°C
